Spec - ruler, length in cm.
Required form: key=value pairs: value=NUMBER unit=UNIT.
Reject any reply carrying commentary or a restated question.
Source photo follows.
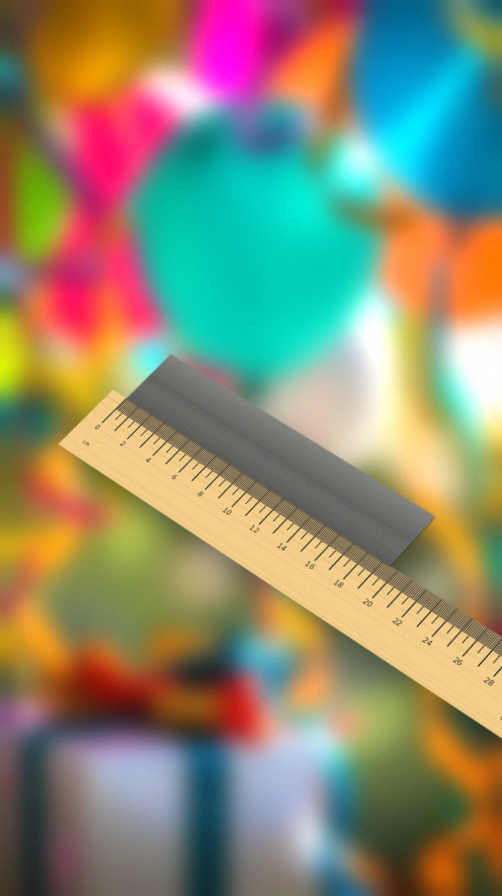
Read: value=19.5 unit=cm
